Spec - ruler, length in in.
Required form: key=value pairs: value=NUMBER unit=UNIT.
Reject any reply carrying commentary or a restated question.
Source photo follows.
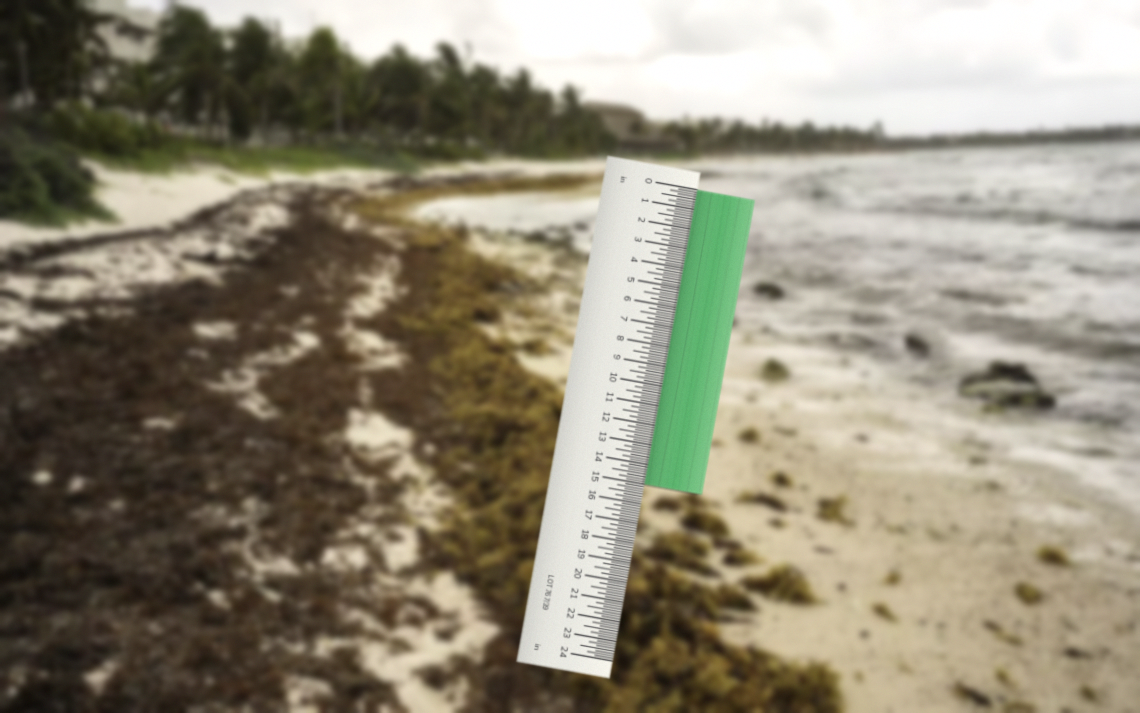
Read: value=15 unit=in
